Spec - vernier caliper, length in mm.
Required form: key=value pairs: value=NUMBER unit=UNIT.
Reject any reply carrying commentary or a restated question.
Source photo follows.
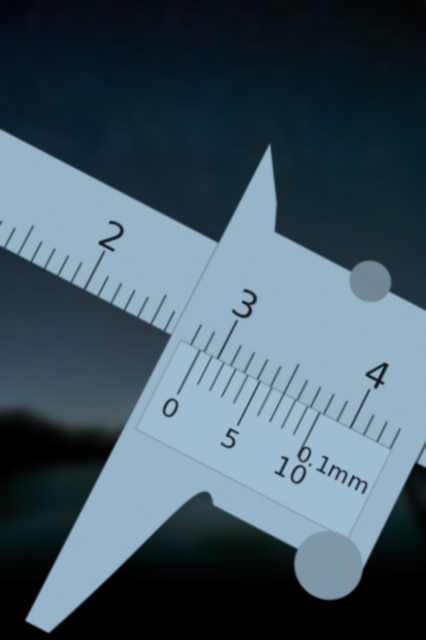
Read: value=28.7 unit=mm
